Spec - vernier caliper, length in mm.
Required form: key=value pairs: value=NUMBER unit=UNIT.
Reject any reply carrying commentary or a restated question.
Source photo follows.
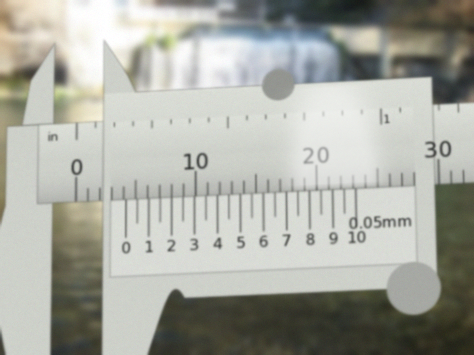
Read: value=4.2 unit=mm
